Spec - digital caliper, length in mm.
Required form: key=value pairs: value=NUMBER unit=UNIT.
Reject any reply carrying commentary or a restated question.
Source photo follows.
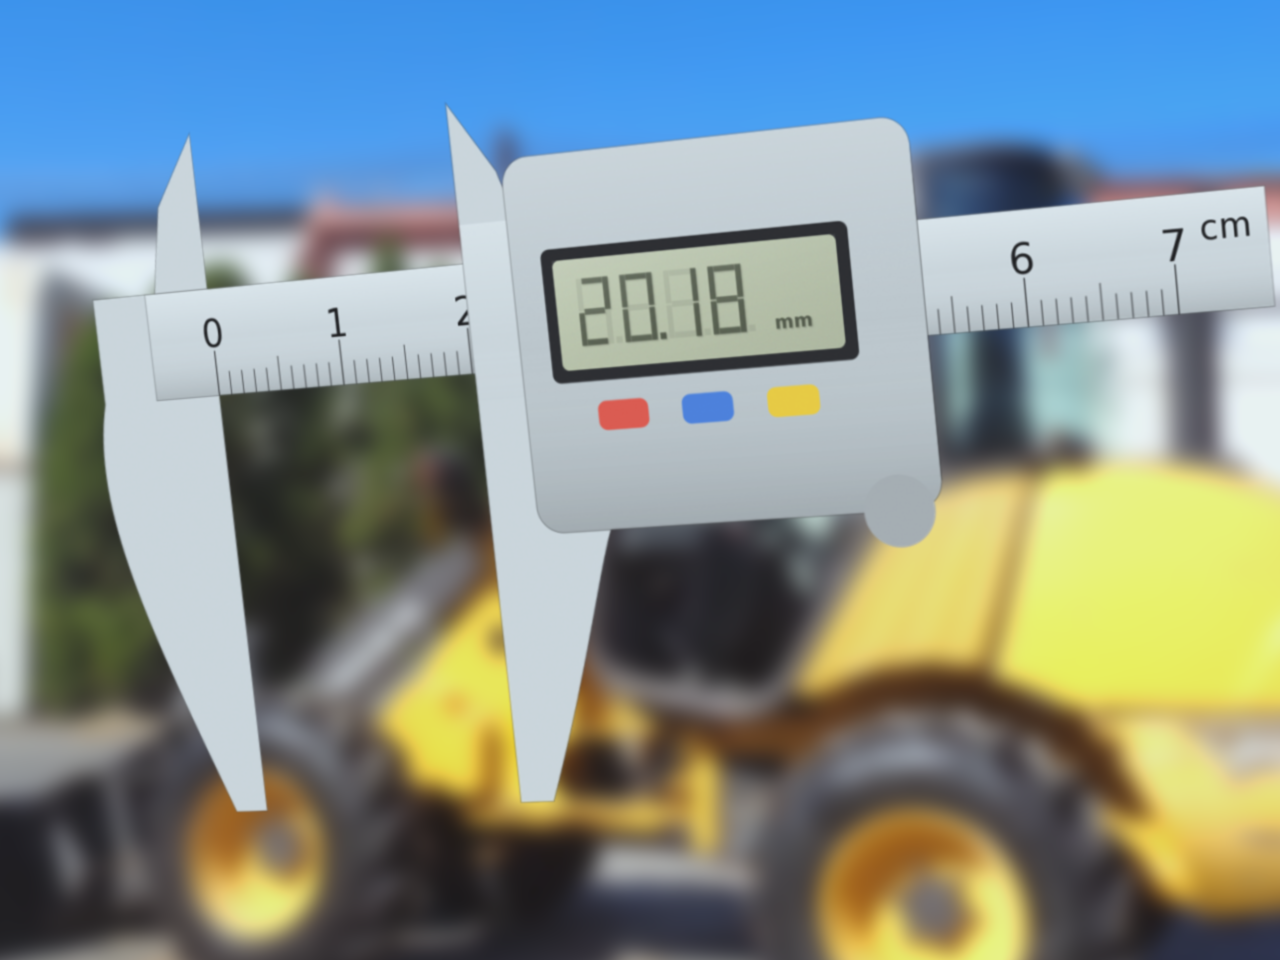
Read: value=20.18 unit=mm
